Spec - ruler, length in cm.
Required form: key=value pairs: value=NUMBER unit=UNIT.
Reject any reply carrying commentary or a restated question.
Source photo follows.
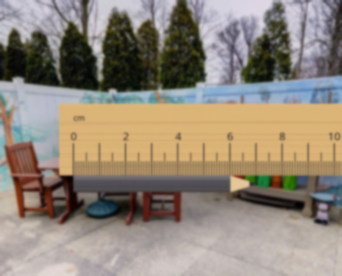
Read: value=7 unit=cm
